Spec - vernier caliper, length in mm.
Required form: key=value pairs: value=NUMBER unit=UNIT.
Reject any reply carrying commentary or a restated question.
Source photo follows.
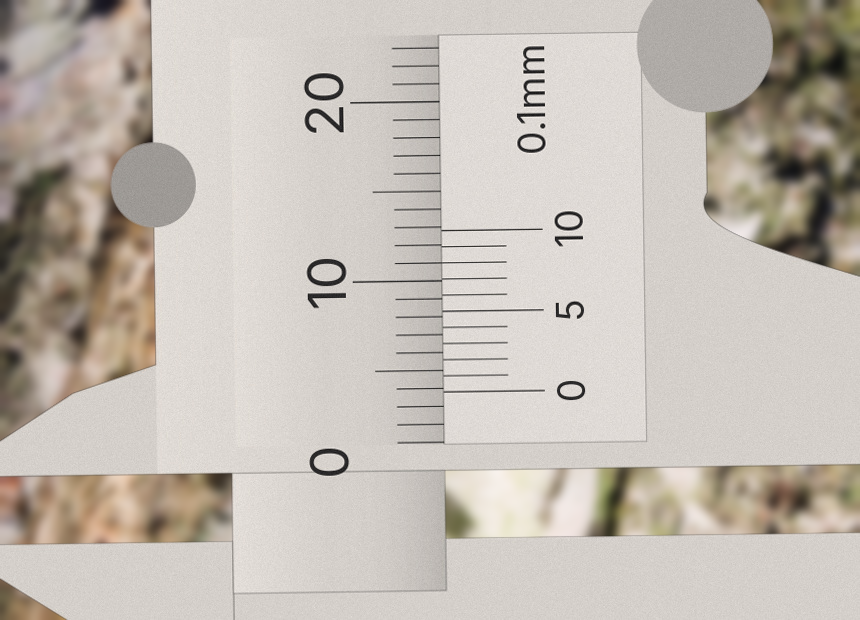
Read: value=3.8 unit=mm
